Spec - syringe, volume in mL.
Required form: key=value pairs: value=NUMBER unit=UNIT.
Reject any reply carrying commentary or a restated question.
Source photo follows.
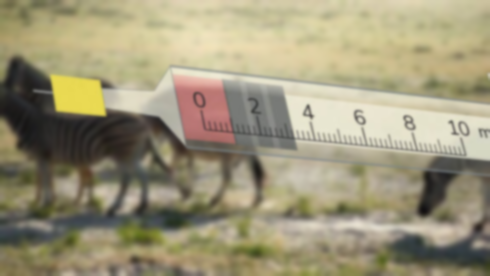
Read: value=1 unit=mL
